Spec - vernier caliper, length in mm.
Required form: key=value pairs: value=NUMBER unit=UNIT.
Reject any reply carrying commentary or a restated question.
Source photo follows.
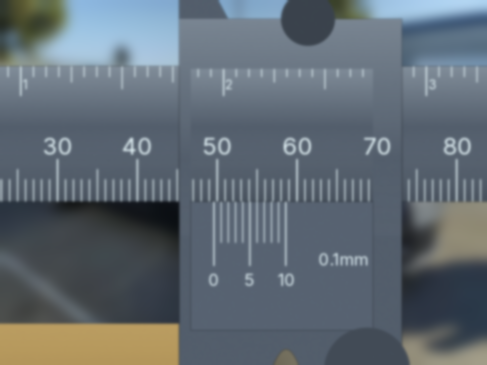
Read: value=49.6 unit=mm
